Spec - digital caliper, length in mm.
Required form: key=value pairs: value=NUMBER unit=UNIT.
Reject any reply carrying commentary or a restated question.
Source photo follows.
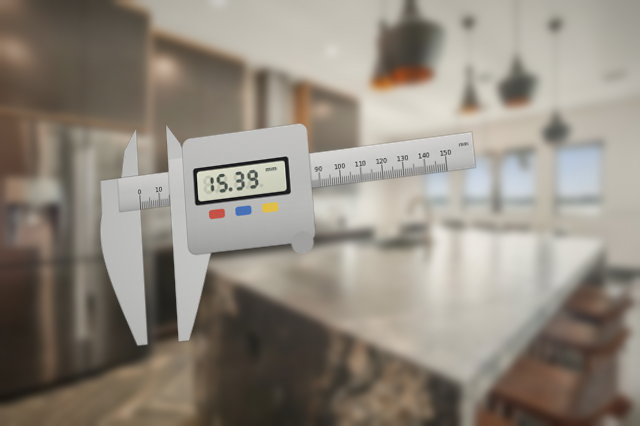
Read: value=15.39 unit=mm
